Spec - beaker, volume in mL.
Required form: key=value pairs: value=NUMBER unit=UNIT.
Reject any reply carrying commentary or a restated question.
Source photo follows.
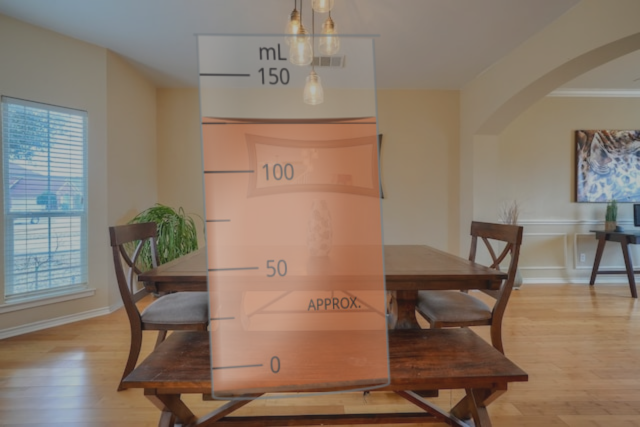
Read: value=125 unit=mL
